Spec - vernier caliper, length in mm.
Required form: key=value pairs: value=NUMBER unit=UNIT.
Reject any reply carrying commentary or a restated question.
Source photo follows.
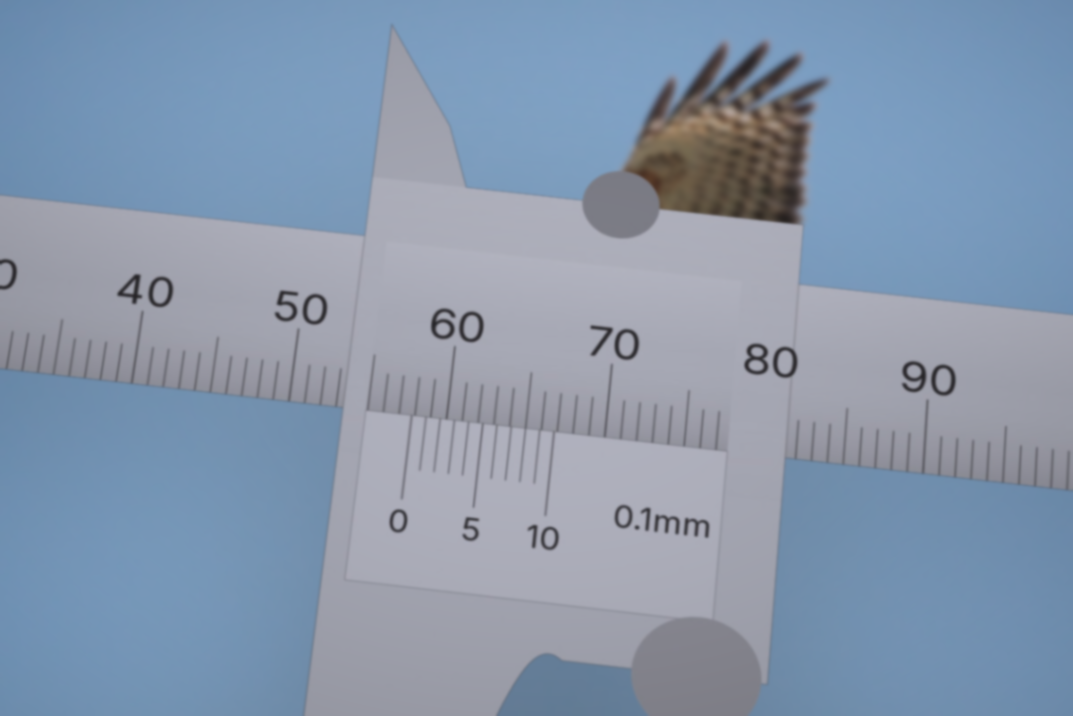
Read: value=57.8 unit=mm
